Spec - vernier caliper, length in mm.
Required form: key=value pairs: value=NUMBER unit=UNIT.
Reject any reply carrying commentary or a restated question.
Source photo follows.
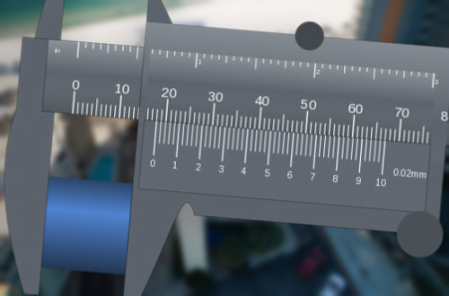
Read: value=18.0 unit=mm
